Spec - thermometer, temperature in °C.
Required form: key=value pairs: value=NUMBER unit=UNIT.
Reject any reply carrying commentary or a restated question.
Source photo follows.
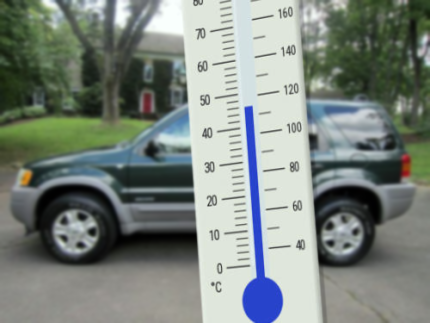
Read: value=46 unit=°C
